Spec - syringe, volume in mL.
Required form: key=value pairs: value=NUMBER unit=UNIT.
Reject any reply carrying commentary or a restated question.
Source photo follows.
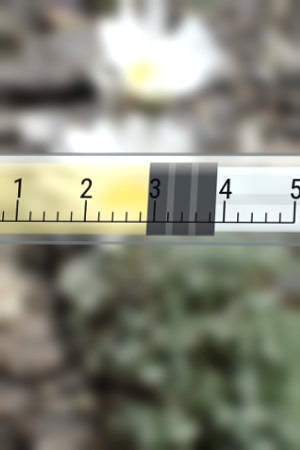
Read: value=2.9 unit=mL
